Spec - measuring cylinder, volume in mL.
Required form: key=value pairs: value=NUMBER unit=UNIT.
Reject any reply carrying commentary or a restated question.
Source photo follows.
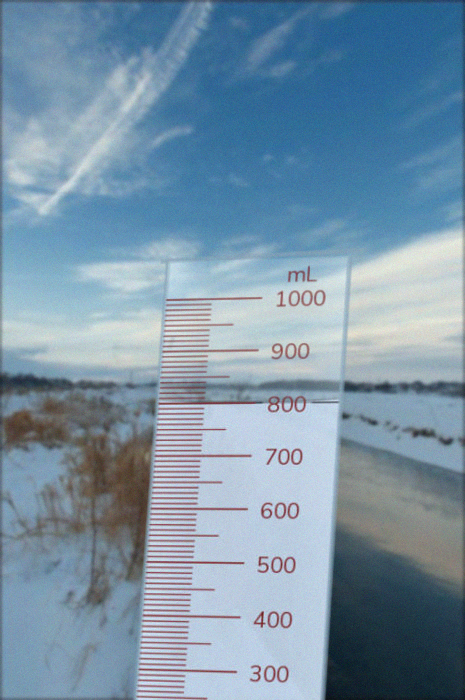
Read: value=800 unit=mL
